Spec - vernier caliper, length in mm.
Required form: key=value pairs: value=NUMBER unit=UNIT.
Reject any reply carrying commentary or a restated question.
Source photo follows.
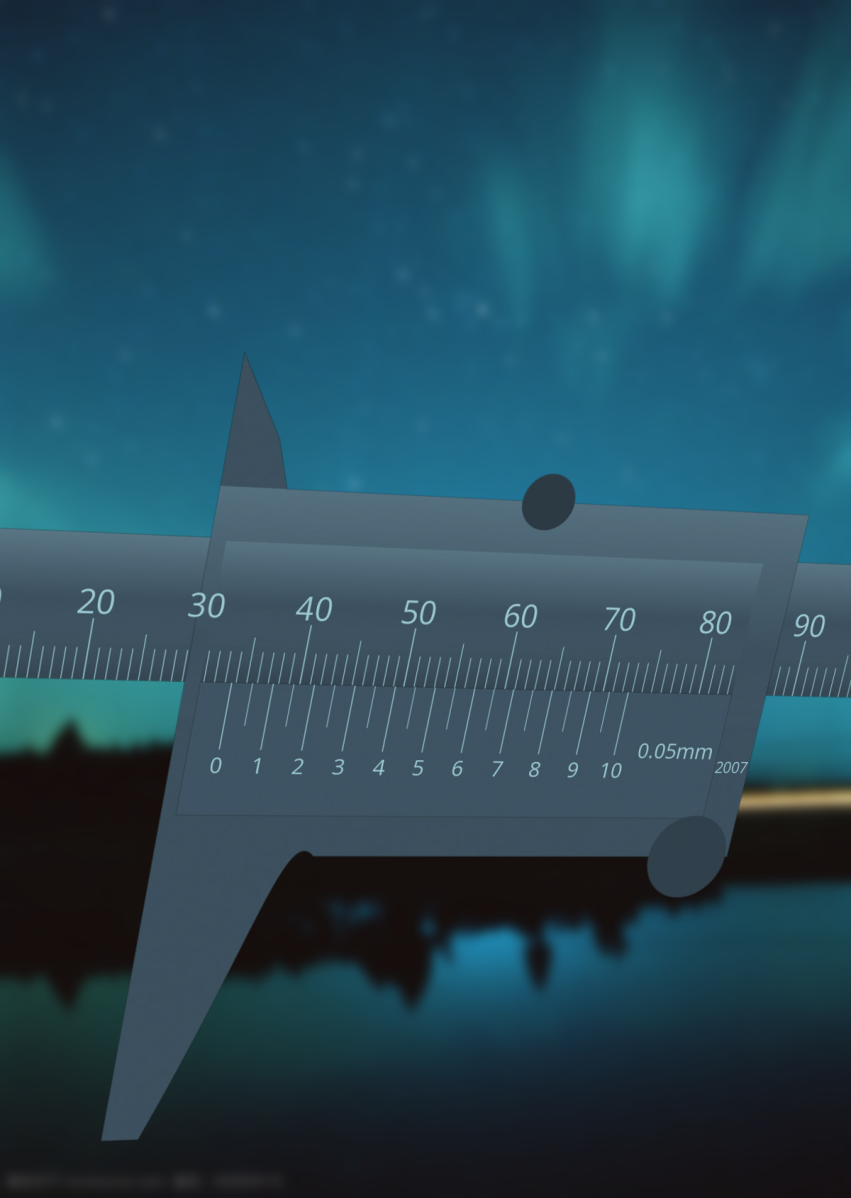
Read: value=33.6 unit=mm
